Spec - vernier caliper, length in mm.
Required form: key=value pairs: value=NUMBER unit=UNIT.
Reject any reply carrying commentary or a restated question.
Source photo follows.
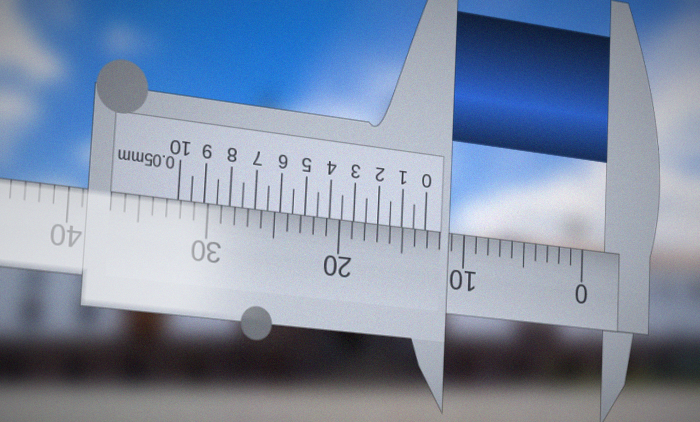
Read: value=13.2 unit=mm
